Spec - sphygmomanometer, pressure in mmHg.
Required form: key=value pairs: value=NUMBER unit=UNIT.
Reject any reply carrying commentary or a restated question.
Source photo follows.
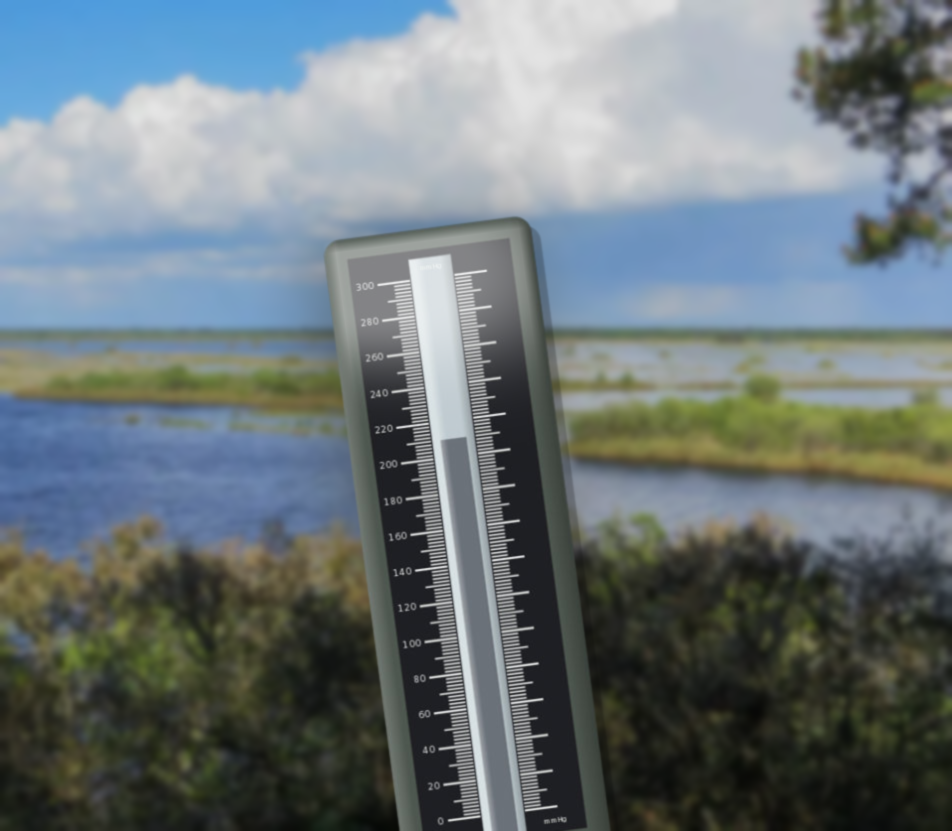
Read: value=210 unit=mmHg
